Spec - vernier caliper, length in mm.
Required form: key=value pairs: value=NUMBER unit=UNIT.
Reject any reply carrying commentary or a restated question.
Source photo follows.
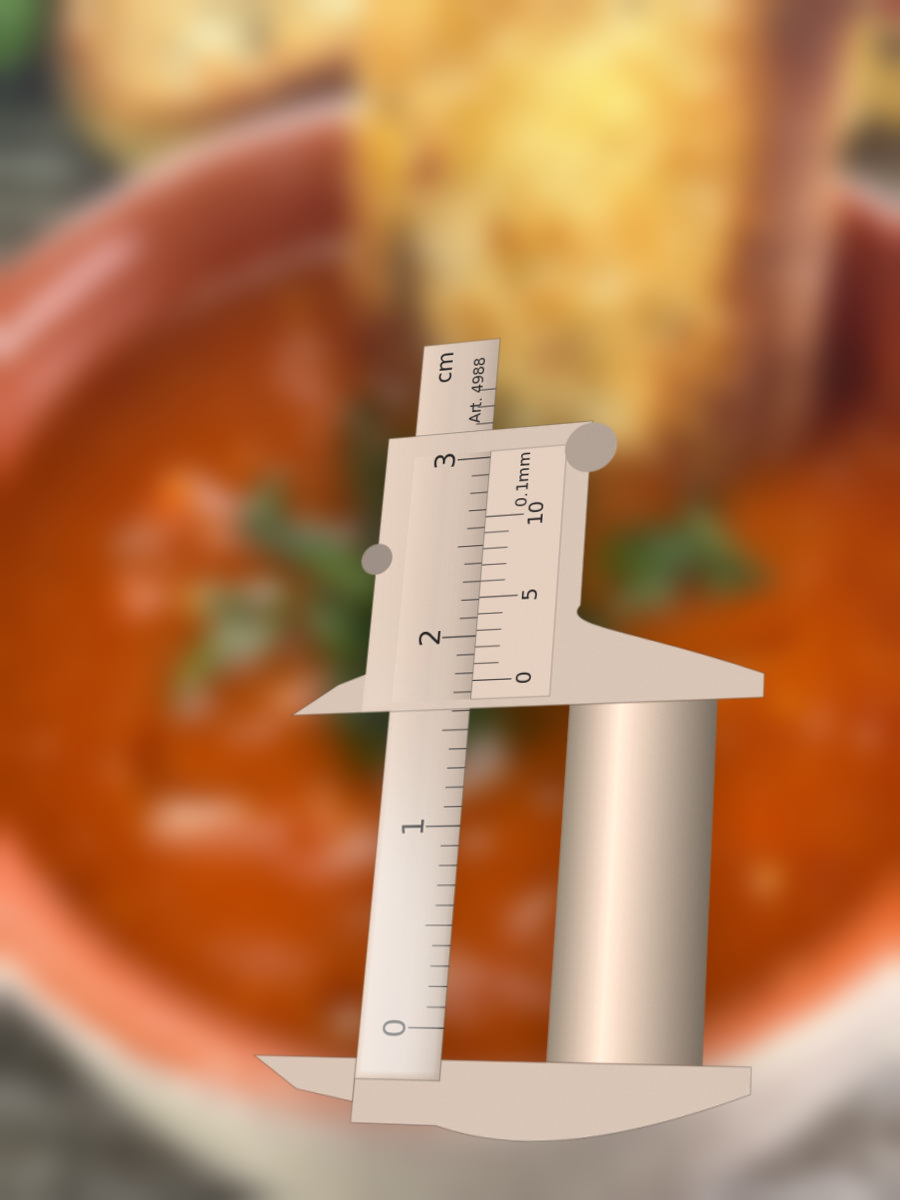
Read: value=17.6 unit=mm
